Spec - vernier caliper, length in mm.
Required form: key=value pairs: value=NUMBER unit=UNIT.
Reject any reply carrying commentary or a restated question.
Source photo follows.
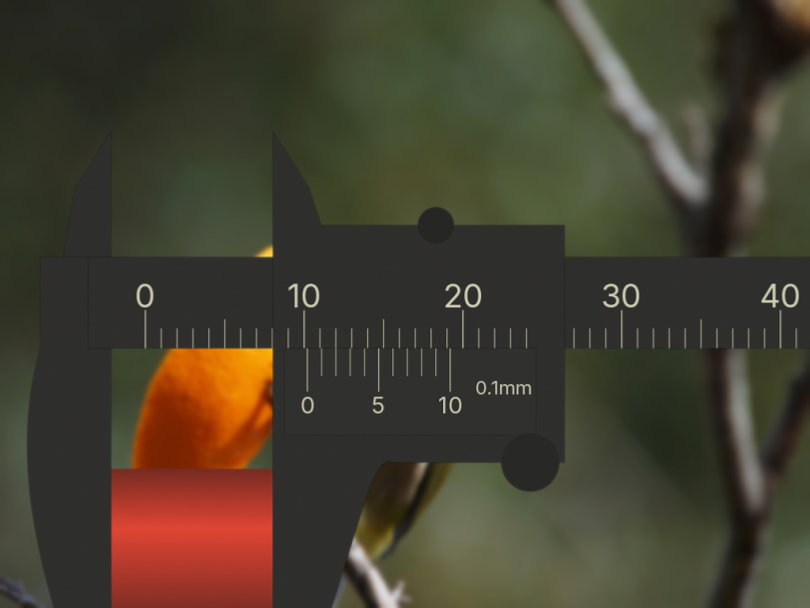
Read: value=10.2 unit=mm
